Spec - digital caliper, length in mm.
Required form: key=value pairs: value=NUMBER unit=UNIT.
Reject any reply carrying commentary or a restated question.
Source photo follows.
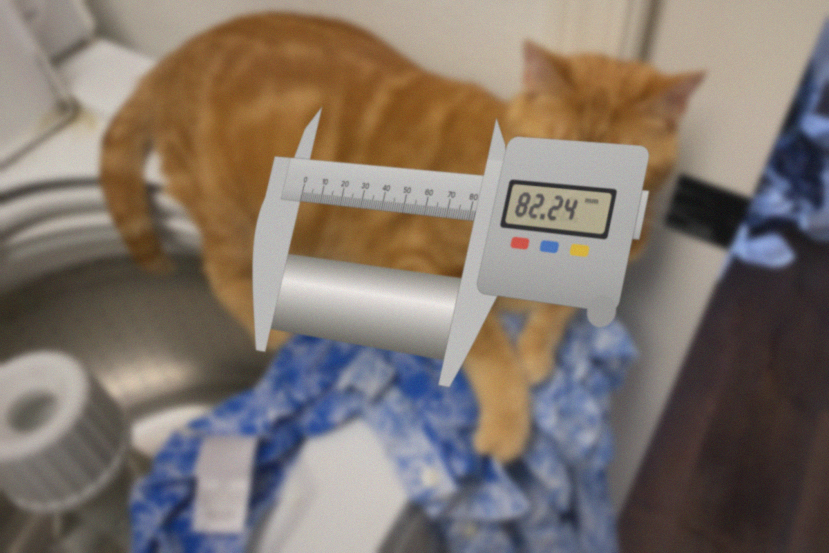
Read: value=82.24 unit=mm
